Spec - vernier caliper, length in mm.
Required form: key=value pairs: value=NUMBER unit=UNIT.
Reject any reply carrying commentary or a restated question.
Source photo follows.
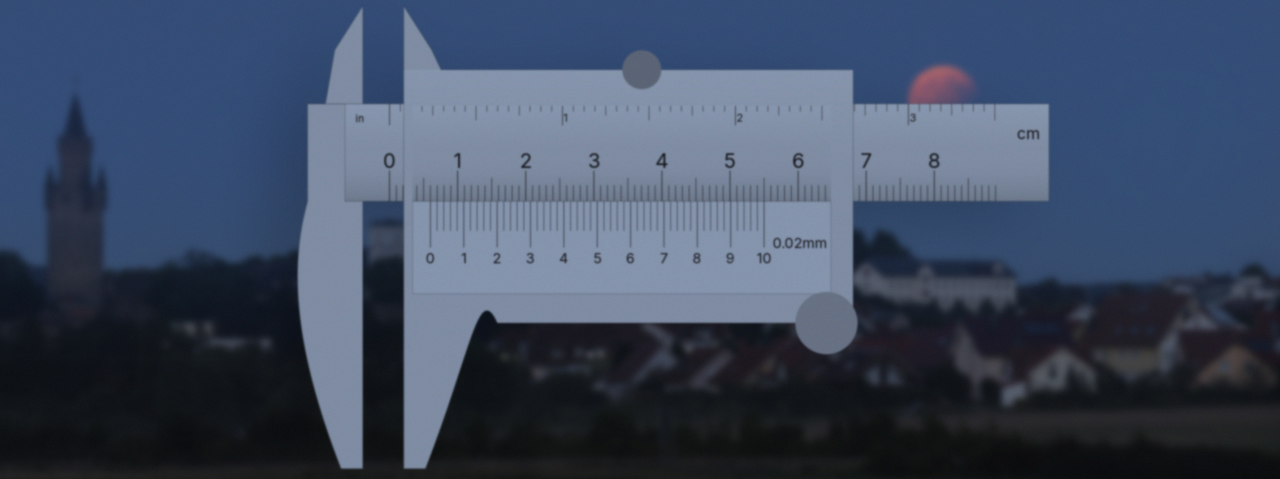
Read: value=6.0 unit=mm
